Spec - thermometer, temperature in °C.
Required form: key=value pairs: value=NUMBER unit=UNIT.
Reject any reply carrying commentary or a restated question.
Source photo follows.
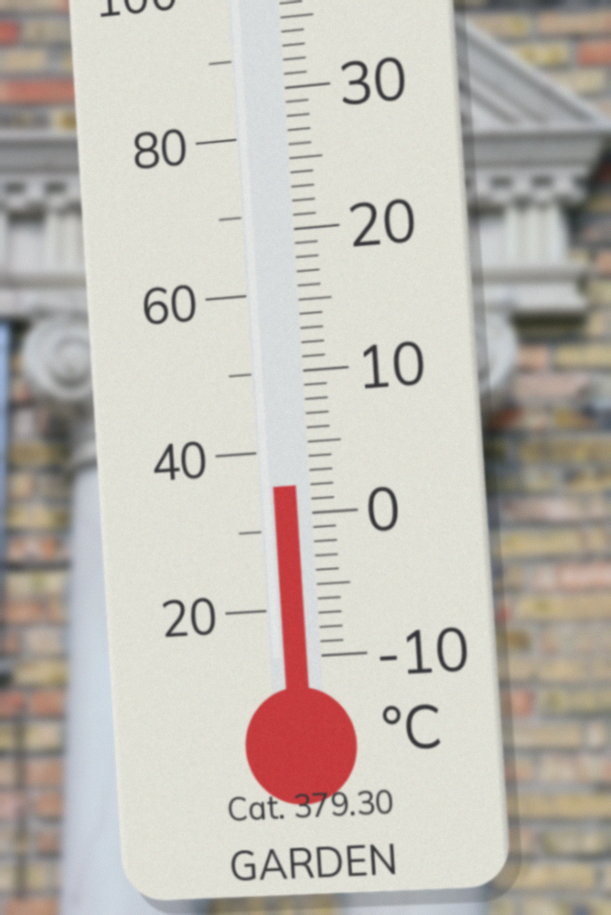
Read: value=2 unit=°C
